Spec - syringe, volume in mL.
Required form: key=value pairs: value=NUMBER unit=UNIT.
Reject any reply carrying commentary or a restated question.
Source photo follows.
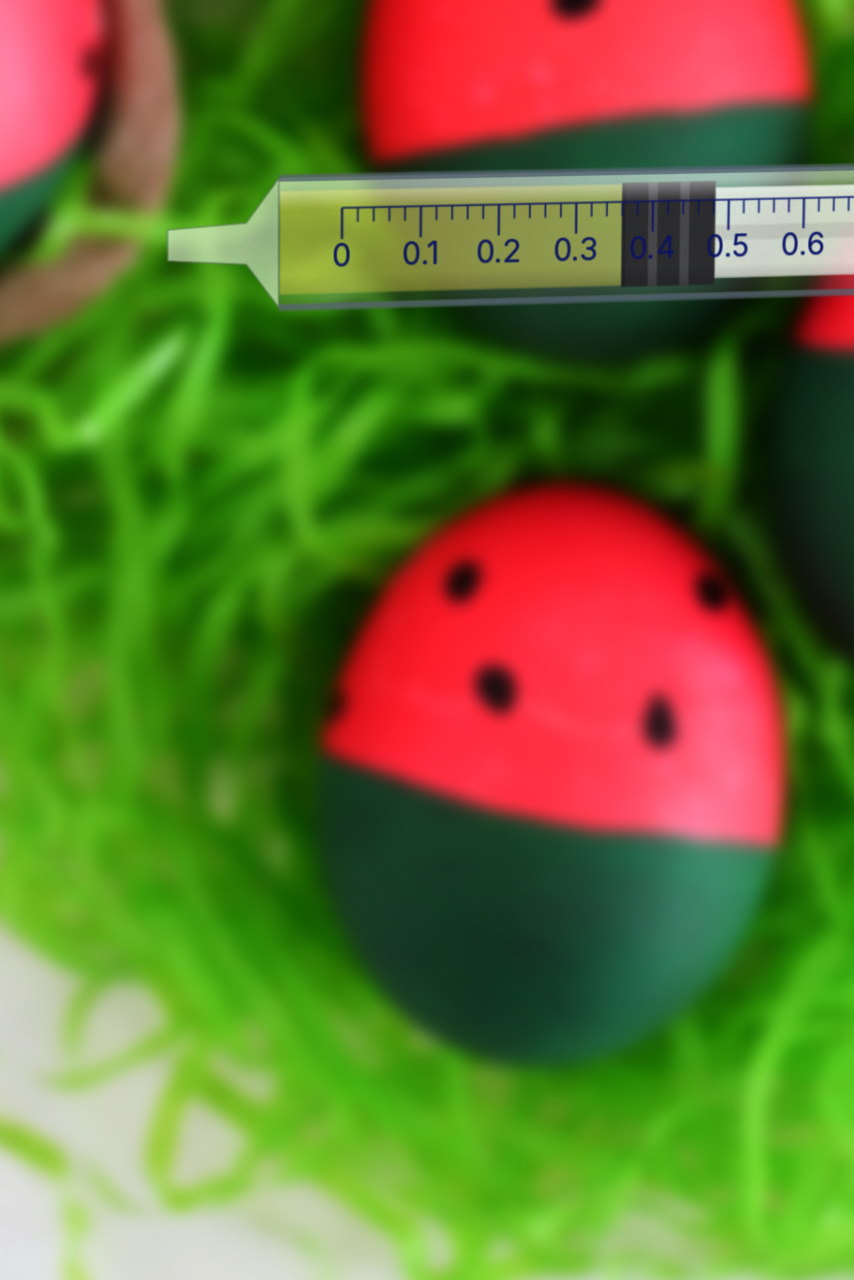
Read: value=0.36 unit=mL
